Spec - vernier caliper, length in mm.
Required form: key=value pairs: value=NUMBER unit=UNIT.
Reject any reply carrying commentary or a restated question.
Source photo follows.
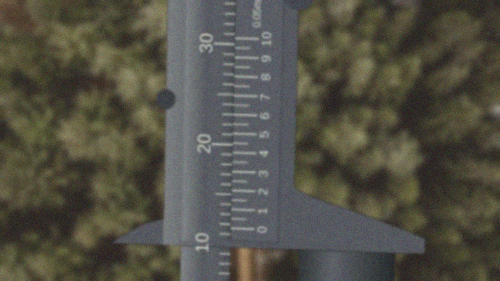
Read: value=11.6 unit=mm
